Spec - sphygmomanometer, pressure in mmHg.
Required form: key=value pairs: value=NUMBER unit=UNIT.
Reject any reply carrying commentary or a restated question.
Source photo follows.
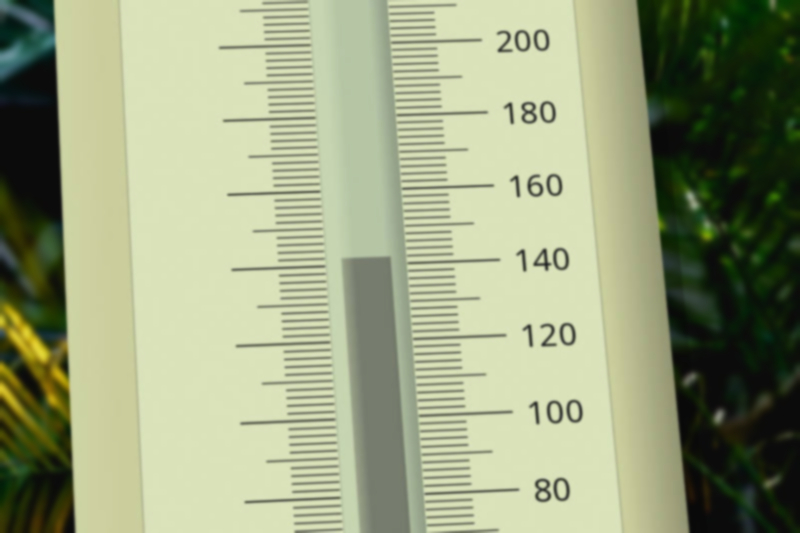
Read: value=142 unit=mmHg
